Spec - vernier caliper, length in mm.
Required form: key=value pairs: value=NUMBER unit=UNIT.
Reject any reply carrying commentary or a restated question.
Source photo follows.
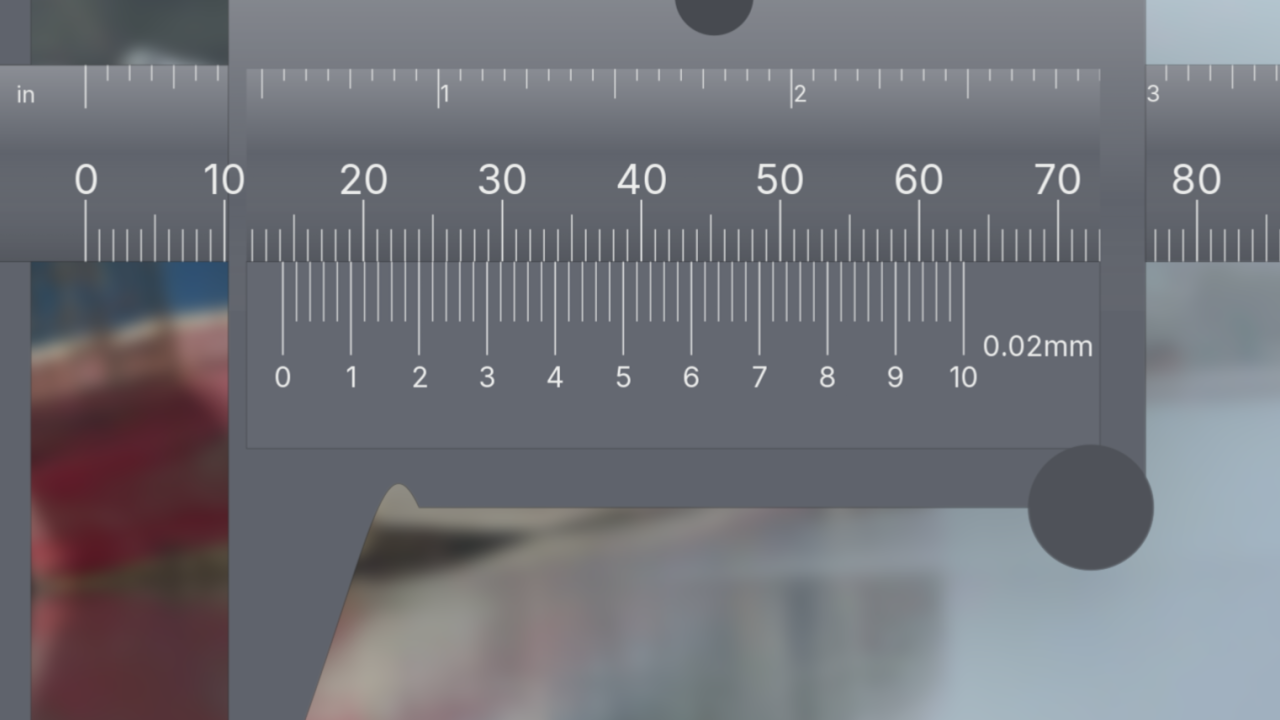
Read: value=14.2 unit=mm
